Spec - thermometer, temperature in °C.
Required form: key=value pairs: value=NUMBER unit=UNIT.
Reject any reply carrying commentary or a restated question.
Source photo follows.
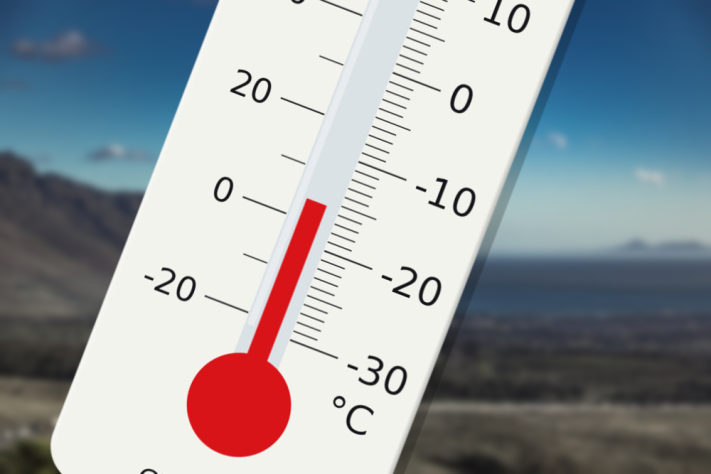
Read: value=-15.5 unit=°C
